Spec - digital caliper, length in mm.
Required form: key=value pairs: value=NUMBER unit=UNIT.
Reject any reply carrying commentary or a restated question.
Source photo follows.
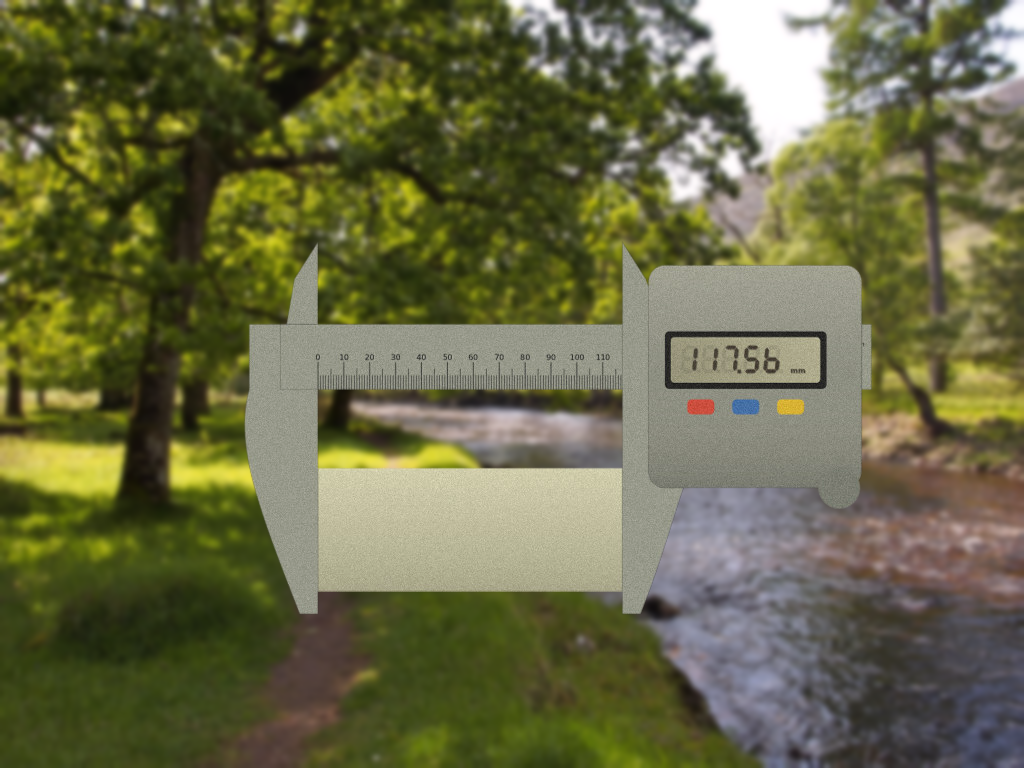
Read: value=117.56 unit=mm
